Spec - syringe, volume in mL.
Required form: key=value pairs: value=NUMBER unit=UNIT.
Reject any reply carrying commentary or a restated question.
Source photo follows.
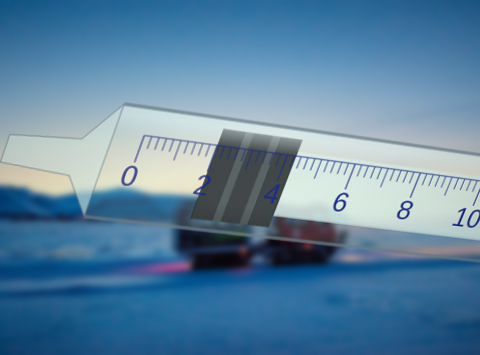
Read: value=2 unit=mL
